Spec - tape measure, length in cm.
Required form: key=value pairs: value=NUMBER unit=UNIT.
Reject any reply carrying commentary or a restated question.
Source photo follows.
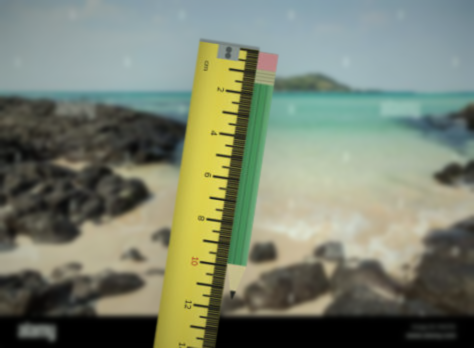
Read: value=11.5 unit=cm
